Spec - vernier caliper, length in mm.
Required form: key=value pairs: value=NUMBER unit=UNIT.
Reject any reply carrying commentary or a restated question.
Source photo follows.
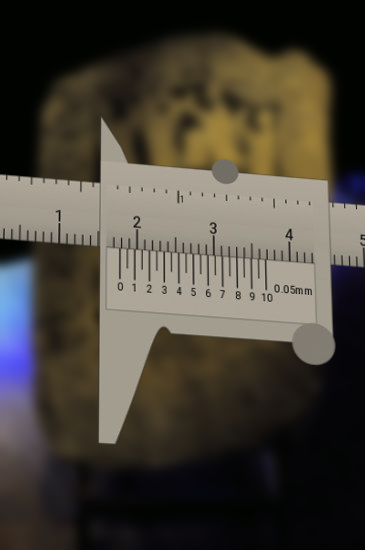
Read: value=17.8 unit=mm
